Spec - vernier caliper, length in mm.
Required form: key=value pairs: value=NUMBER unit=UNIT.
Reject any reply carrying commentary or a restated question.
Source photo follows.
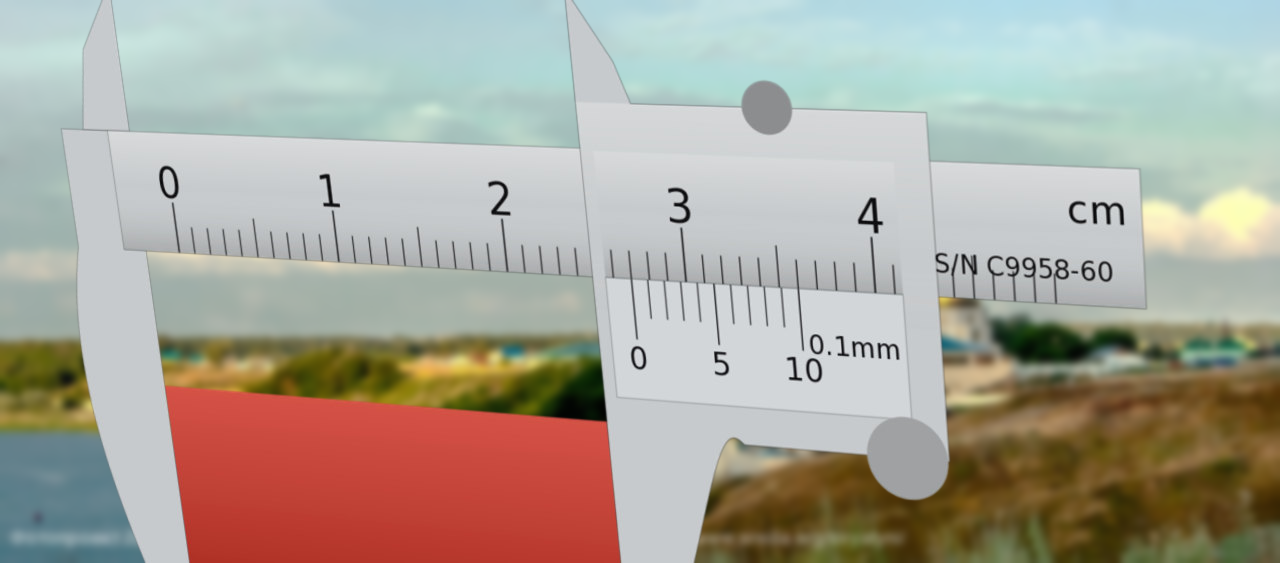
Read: value=27.0 unit=mm
